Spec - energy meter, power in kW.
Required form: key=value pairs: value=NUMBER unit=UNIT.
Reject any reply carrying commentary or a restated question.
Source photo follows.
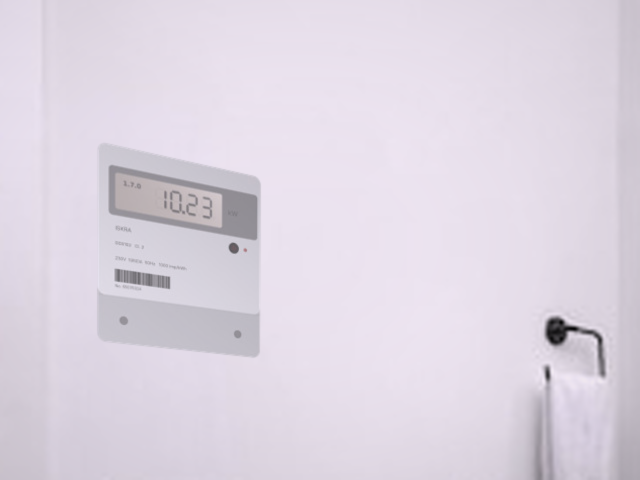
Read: value=10.23 unit=kW
